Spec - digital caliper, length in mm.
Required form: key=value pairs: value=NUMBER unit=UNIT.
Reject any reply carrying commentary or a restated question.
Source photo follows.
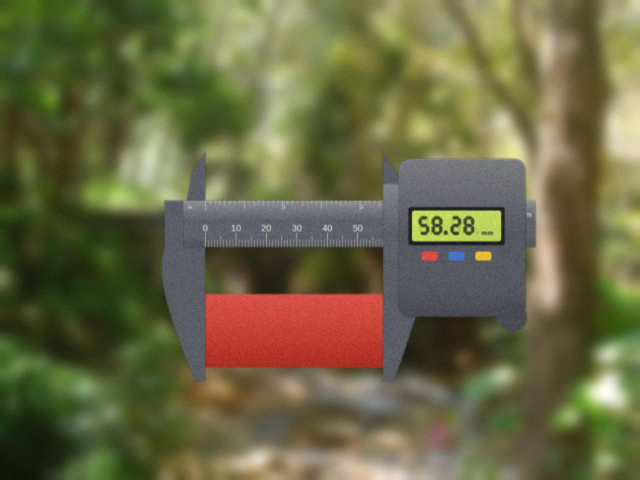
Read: value=58.28 unit=mm
